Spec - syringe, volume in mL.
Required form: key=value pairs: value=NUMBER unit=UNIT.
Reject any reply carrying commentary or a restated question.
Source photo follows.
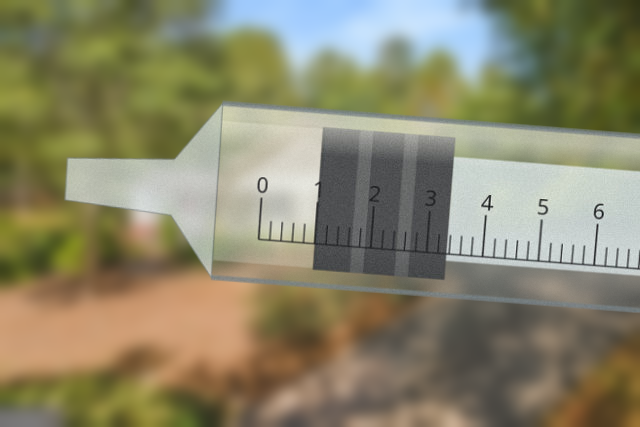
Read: value=1 unit=mL
